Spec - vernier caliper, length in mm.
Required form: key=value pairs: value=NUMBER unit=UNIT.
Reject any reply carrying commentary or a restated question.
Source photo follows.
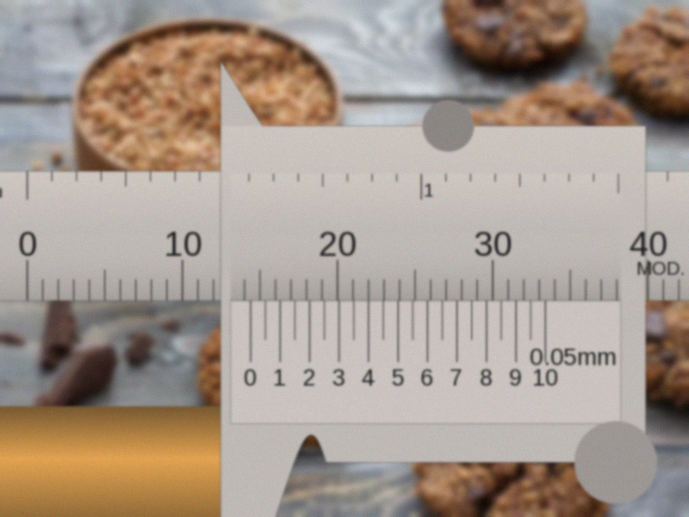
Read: value=14.4 unit=mm
